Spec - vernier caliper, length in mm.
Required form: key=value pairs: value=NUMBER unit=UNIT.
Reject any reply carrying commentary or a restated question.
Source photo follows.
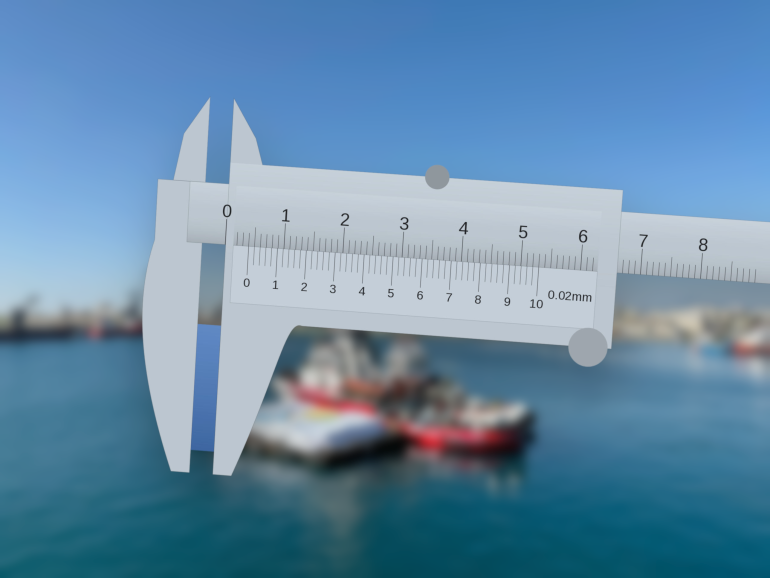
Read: value=4.0 unit=mm
